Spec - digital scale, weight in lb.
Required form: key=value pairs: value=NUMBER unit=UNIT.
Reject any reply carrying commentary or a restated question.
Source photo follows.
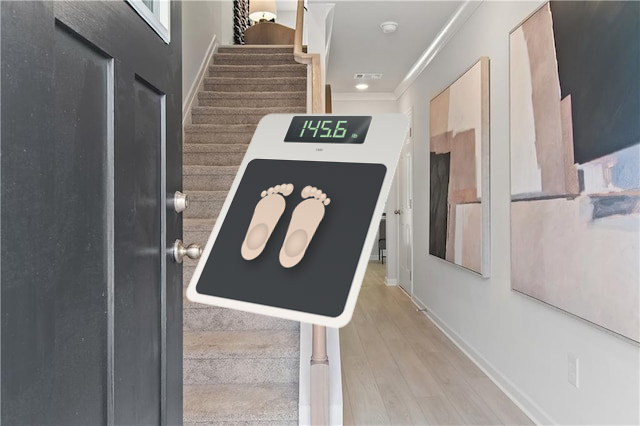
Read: value=145.6 unit=lb
